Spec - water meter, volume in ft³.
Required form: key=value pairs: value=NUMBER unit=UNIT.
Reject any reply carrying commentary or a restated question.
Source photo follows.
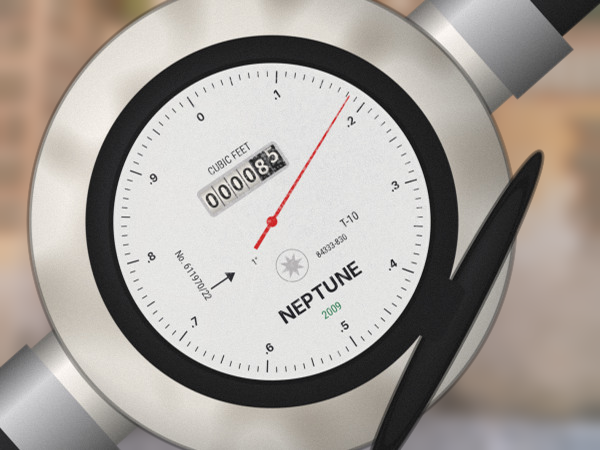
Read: value=85.18 unit=ft³
